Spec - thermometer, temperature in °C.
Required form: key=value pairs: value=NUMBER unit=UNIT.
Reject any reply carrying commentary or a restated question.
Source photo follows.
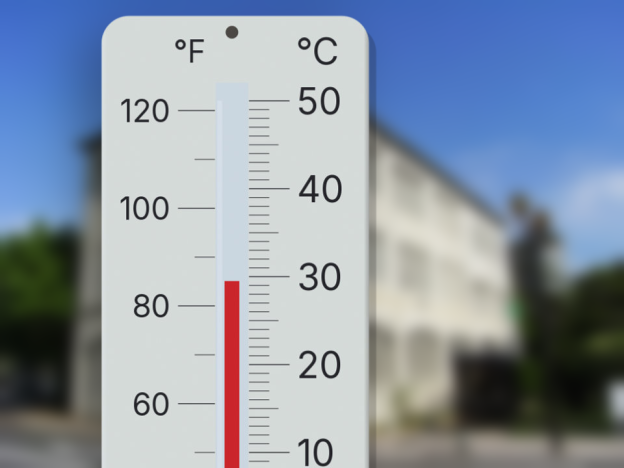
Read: value=29.5 unit=°C
